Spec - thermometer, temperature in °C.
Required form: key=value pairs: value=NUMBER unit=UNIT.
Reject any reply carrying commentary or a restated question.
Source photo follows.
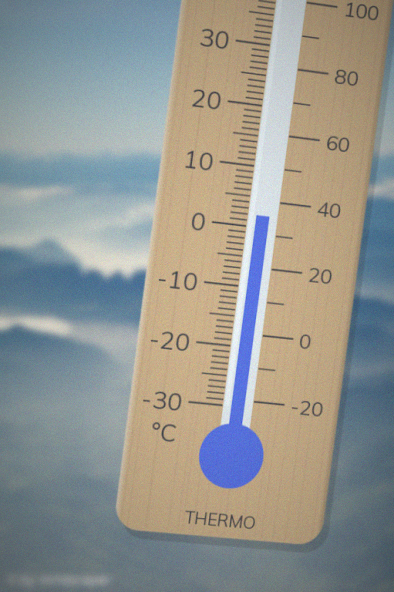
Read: value=2 unit=°C
